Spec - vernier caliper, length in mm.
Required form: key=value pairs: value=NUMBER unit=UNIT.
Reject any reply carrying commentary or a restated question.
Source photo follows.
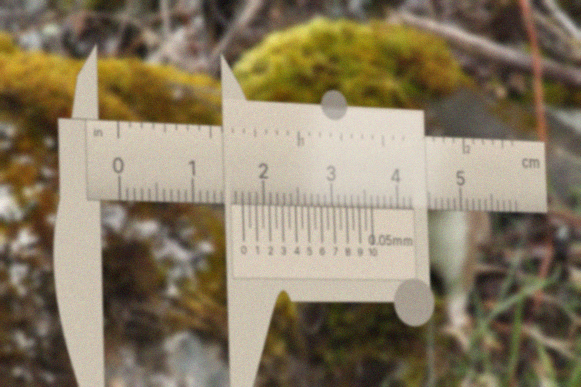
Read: value=17.0 unit=mm
